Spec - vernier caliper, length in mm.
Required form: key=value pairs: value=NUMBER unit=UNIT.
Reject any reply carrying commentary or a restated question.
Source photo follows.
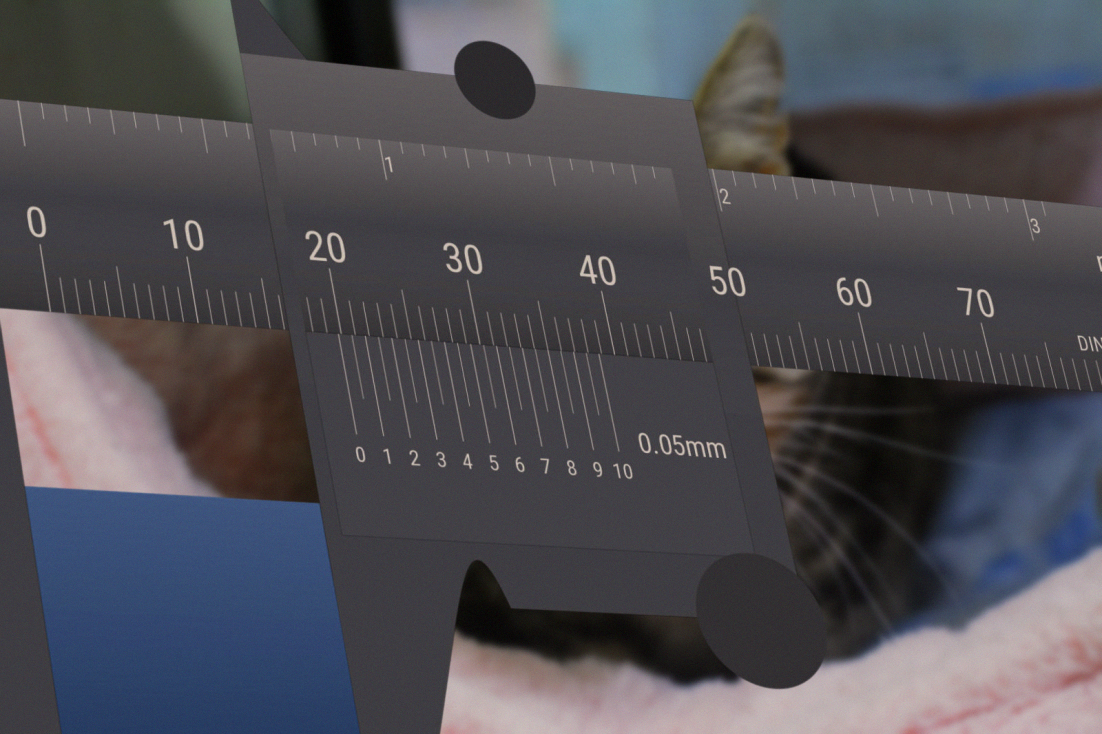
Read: value=19.8 unit=mm
